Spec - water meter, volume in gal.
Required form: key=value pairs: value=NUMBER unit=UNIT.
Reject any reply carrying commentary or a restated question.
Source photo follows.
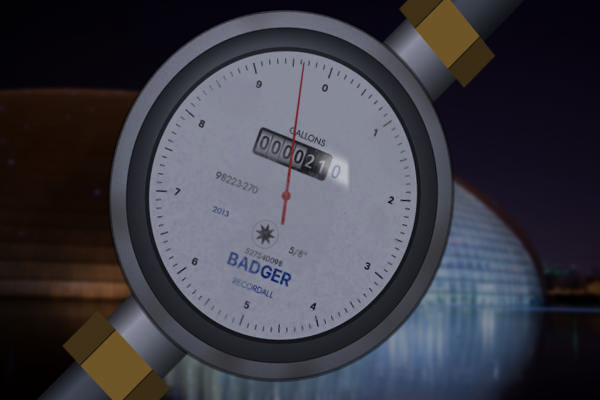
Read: value=209.6 unit=gal
